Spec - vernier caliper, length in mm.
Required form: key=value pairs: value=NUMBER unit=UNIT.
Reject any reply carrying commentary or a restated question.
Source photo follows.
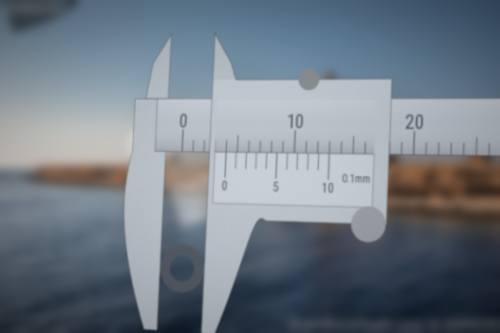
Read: value=4.0 unit=mm
